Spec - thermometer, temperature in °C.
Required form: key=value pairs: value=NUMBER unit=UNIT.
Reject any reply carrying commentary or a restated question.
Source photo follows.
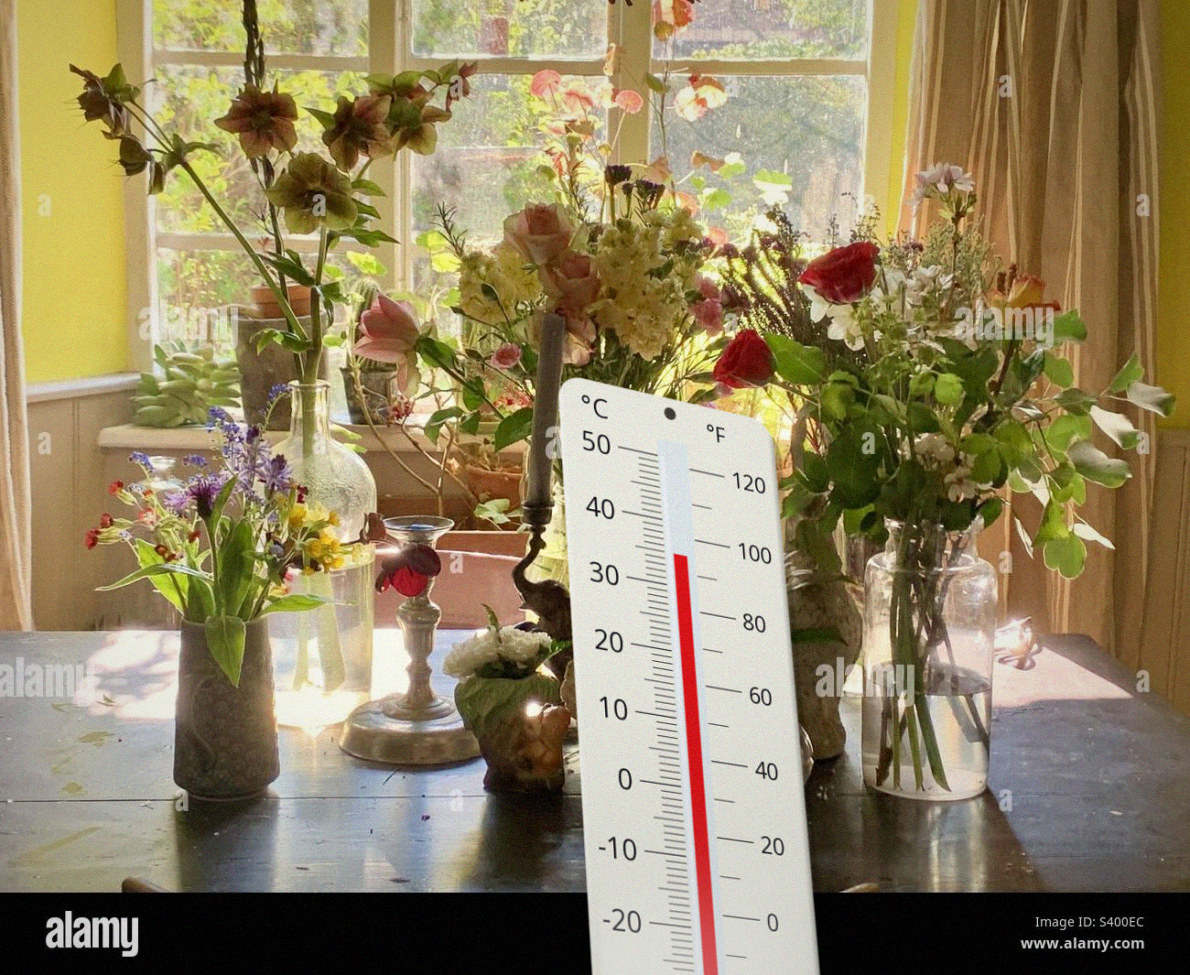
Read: value=35 unit=°C
